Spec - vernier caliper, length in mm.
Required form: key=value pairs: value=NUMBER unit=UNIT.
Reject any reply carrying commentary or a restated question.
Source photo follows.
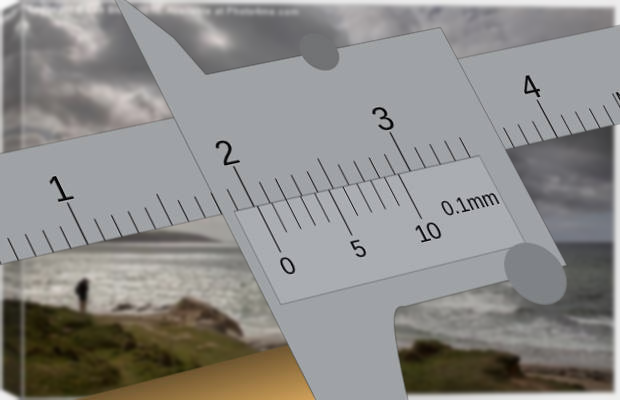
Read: value=20.2 unit=mm
